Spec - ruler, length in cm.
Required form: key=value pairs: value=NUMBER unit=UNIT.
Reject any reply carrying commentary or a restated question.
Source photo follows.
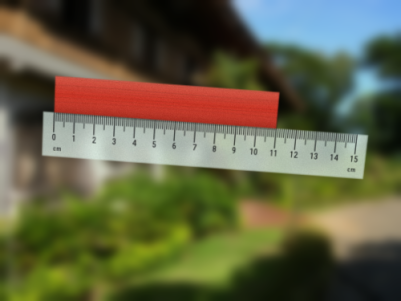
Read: value=11 unit=cm
